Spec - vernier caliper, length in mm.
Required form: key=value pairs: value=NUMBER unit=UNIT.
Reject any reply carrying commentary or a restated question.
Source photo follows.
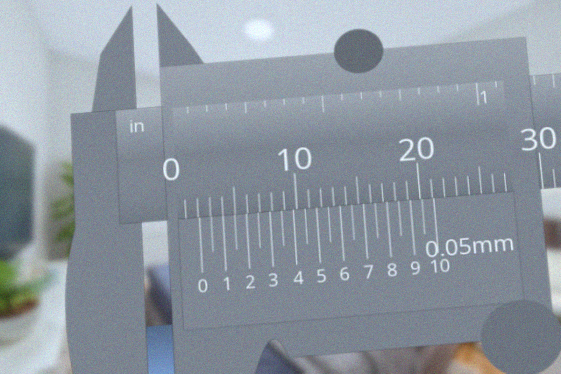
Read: value=2.1 unit=mm
